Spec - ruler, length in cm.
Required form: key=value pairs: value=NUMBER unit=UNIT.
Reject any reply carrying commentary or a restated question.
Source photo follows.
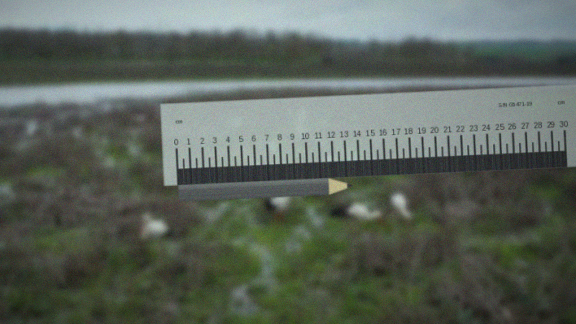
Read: value=13.5 unit=cm
